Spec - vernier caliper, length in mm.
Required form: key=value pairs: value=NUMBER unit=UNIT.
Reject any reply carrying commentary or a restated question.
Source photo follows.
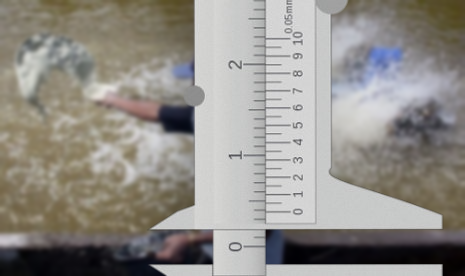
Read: value=3.8 unit=mm
